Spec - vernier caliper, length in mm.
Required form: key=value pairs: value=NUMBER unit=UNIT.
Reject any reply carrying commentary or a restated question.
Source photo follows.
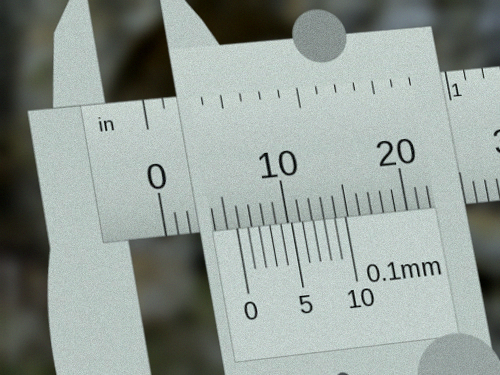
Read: value=5.8 unit=mm
